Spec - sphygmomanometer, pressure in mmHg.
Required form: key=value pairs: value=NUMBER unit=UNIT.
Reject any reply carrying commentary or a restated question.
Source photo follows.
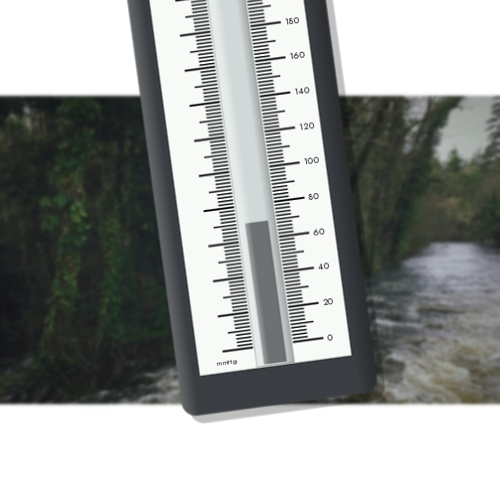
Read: value=70 unit=mmHg
